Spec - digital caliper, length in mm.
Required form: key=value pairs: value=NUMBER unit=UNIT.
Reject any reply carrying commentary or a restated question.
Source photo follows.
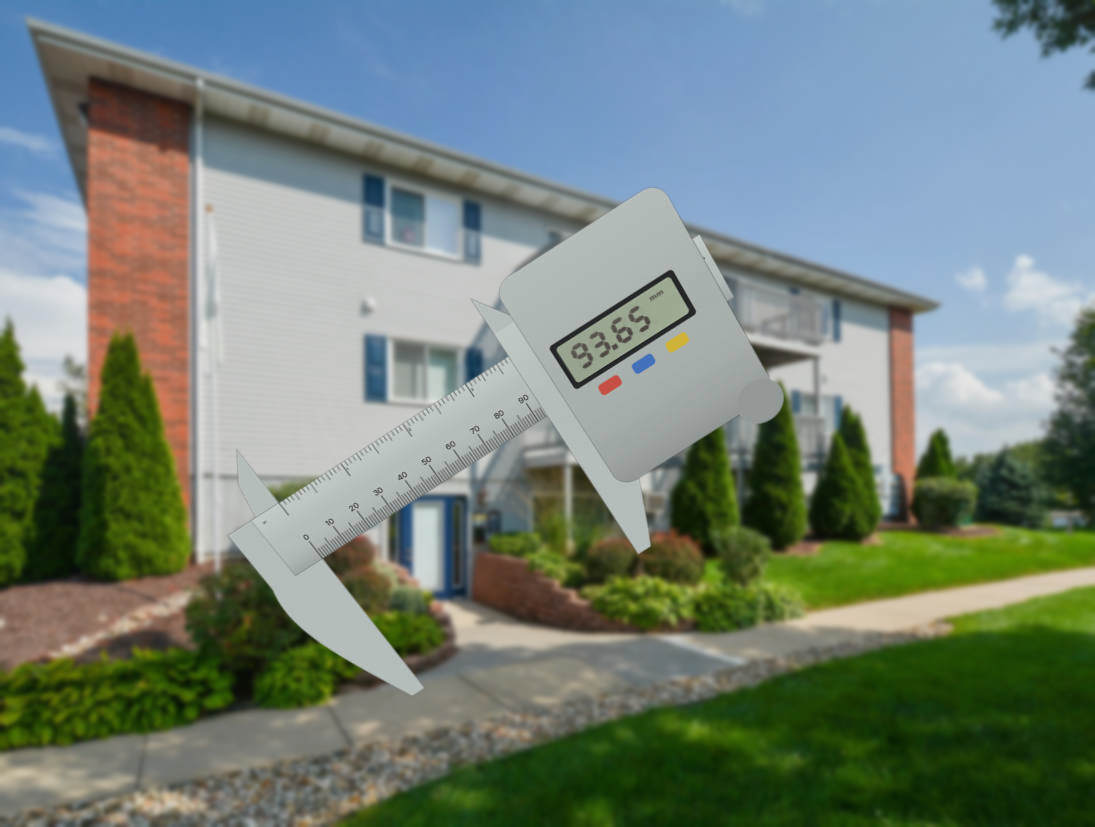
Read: value=93.65 unit=mm
